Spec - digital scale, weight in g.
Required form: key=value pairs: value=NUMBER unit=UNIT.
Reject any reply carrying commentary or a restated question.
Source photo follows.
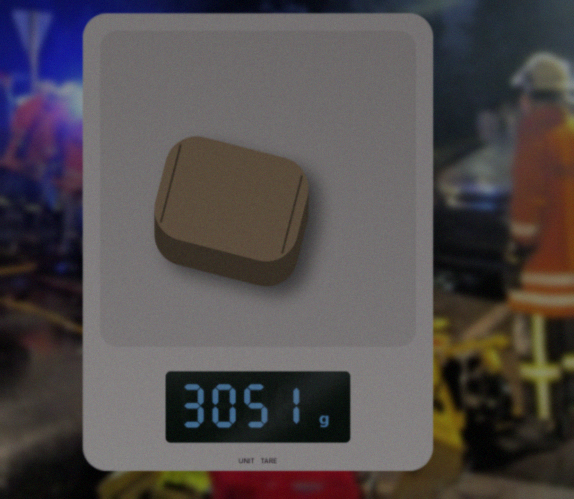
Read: value=3051 unit=g
